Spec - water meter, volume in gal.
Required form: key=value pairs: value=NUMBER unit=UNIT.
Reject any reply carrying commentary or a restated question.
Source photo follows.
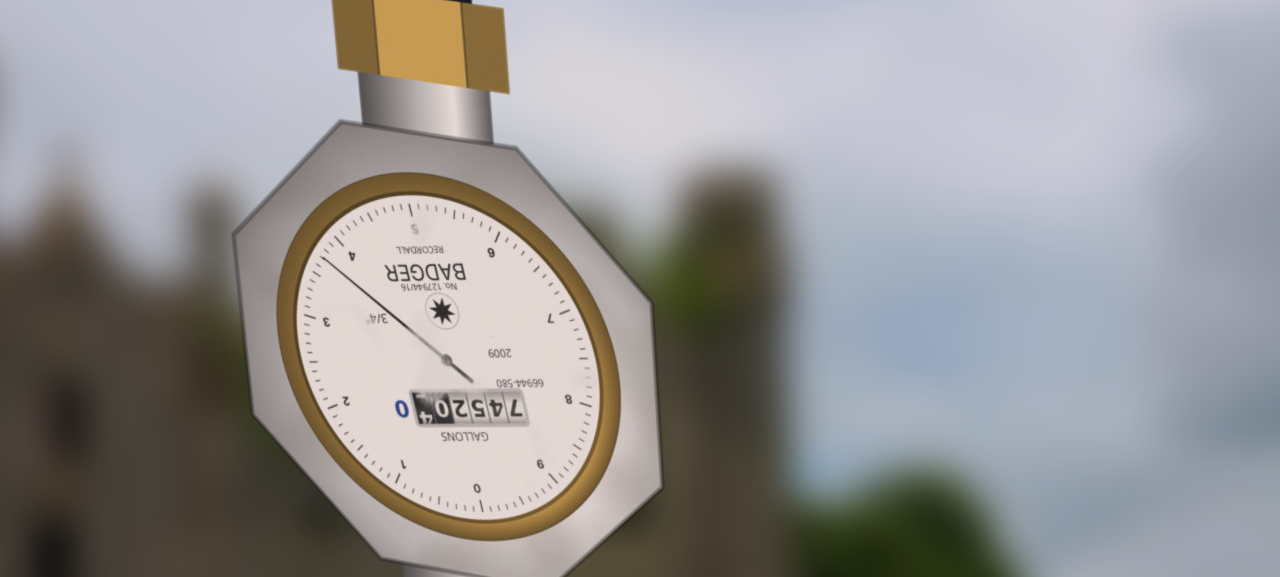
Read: value=7452043.7 unit=gal
